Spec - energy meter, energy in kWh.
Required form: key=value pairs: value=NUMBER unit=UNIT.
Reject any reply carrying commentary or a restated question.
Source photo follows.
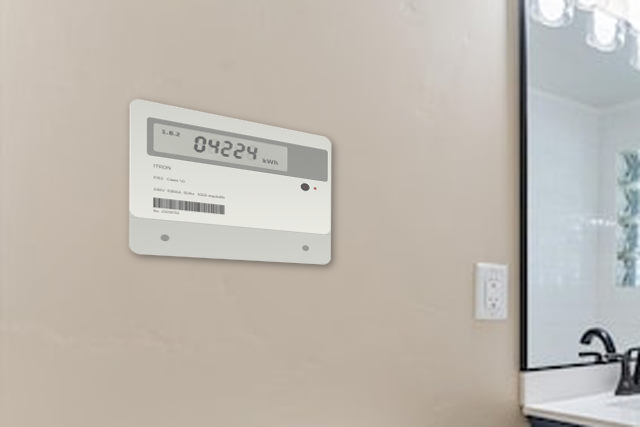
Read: value=4224 unit=kWh
